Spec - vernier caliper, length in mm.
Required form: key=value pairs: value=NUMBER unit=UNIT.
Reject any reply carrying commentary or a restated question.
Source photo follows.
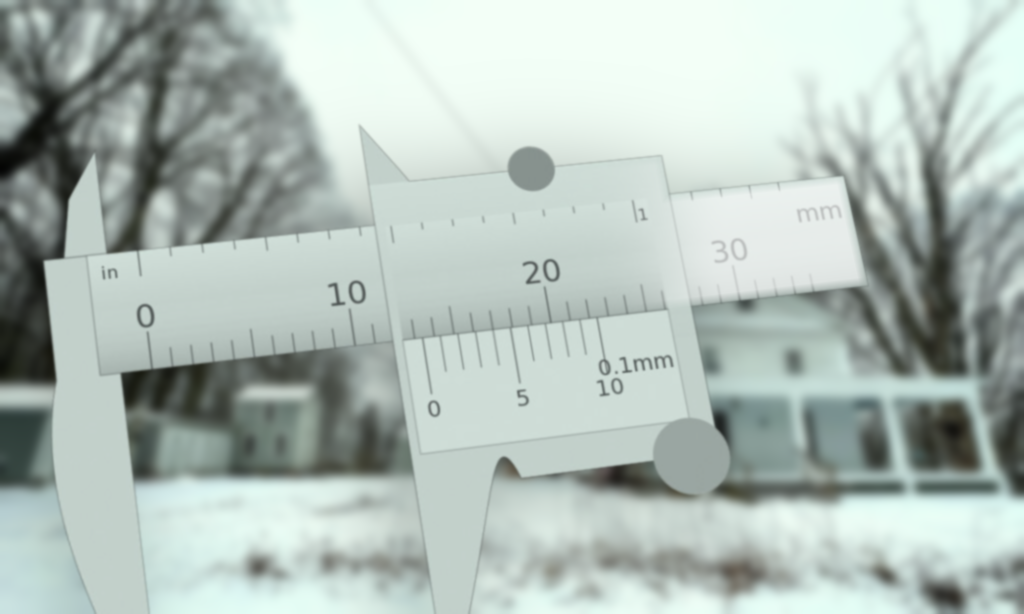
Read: value=13.4 unit=mm
